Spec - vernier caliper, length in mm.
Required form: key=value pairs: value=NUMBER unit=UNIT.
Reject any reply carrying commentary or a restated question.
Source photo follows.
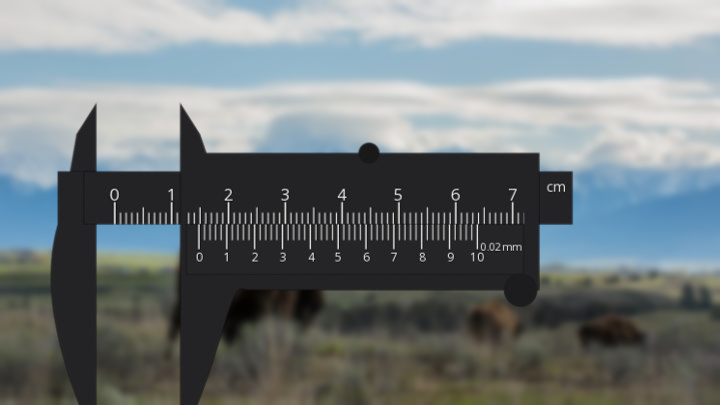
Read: value=14.8 unit=mm
